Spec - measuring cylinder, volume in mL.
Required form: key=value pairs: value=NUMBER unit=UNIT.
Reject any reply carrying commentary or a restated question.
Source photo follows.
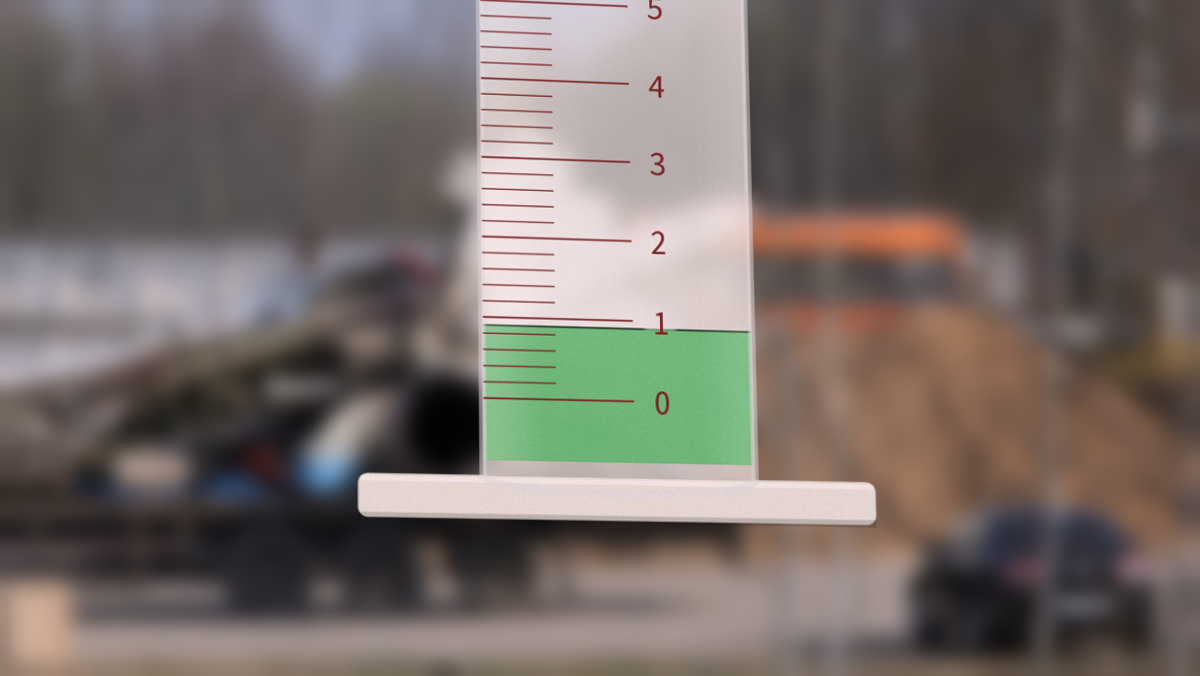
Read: value=0.9 unit=mL
